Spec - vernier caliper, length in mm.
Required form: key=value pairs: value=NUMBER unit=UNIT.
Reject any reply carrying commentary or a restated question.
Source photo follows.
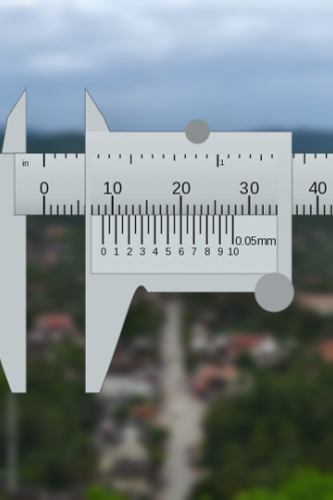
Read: value=8.6 unit=mm
